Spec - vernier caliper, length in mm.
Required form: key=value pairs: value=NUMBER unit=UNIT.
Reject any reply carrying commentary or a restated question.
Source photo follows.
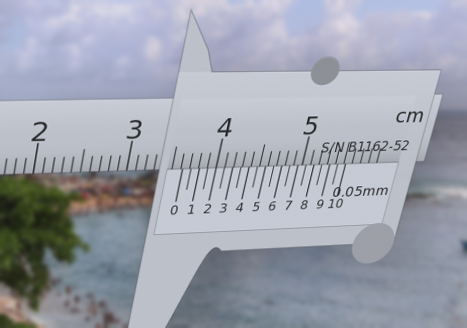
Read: value=36.2 unit=mm
